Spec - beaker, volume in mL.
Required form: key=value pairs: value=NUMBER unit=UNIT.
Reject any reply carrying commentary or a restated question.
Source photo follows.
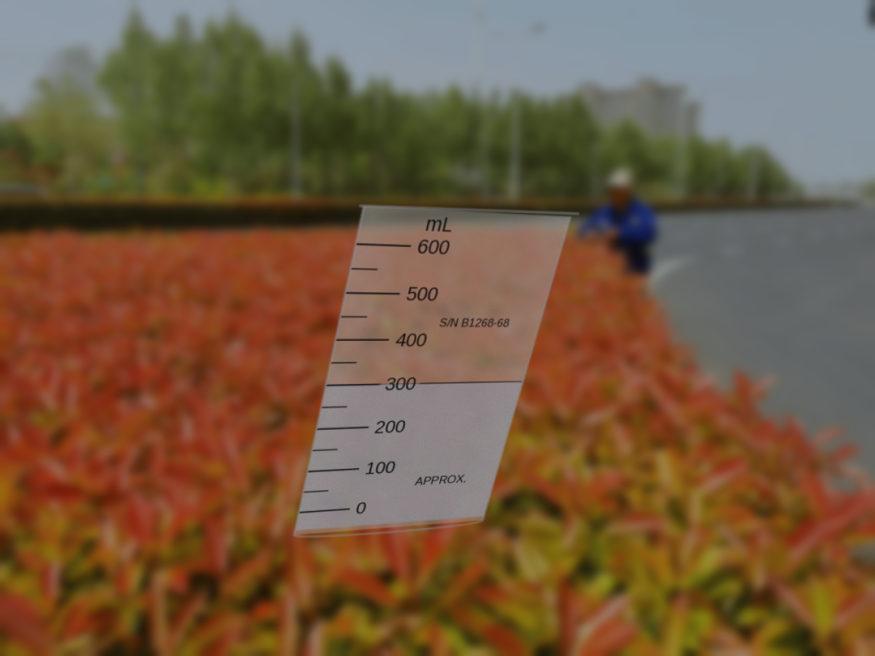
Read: value=300 unit=mL
